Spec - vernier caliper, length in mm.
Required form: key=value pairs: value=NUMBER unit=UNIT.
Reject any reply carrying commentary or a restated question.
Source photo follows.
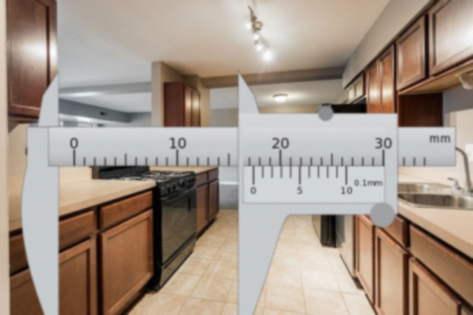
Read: value=17.4 unit=mm
